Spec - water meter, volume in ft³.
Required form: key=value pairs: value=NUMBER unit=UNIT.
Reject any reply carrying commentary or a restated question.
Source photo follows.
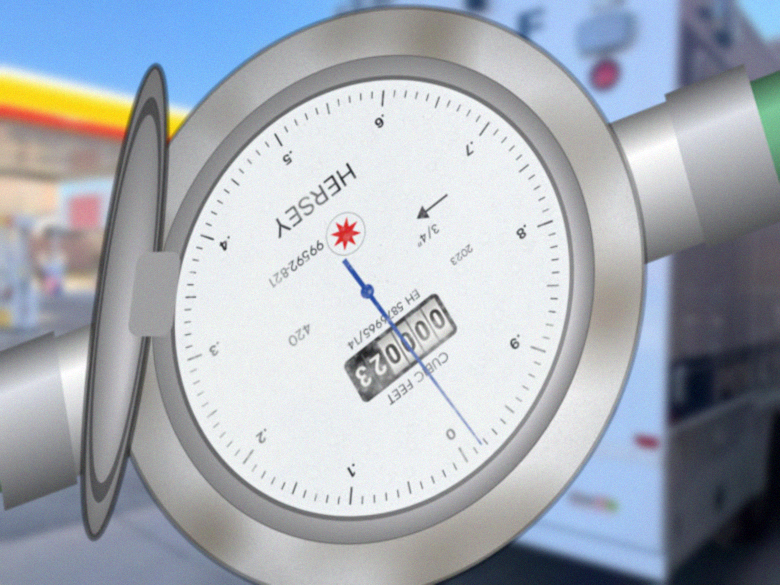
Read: value=22.98 unit=ft³
